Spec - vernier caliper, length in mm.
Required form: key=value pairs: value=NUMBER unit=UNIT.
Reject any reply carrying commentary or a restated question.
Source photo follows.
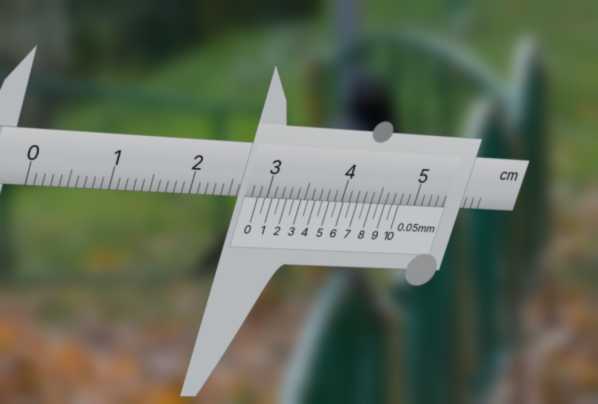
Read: value=28.8 unit=mm
